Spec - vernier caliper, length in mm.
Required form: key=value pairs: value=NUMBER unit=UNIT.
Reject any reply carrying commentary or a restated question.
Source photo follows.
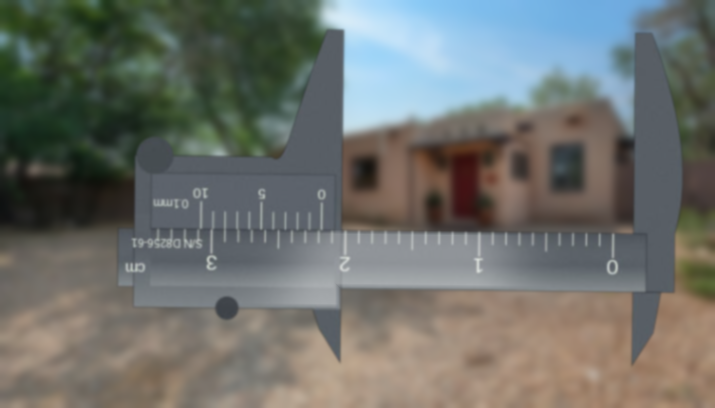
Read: value=21.8 unit=mm
